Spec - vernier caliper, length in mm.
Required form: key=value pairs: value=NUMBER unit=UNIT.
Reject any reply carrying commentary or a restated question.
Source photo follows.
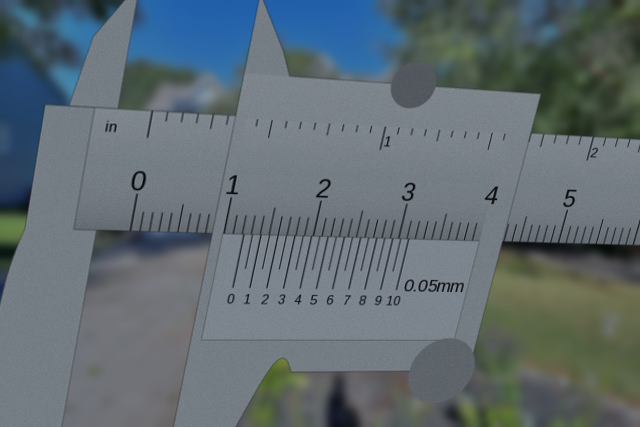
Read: value=12.2 unit=mm
